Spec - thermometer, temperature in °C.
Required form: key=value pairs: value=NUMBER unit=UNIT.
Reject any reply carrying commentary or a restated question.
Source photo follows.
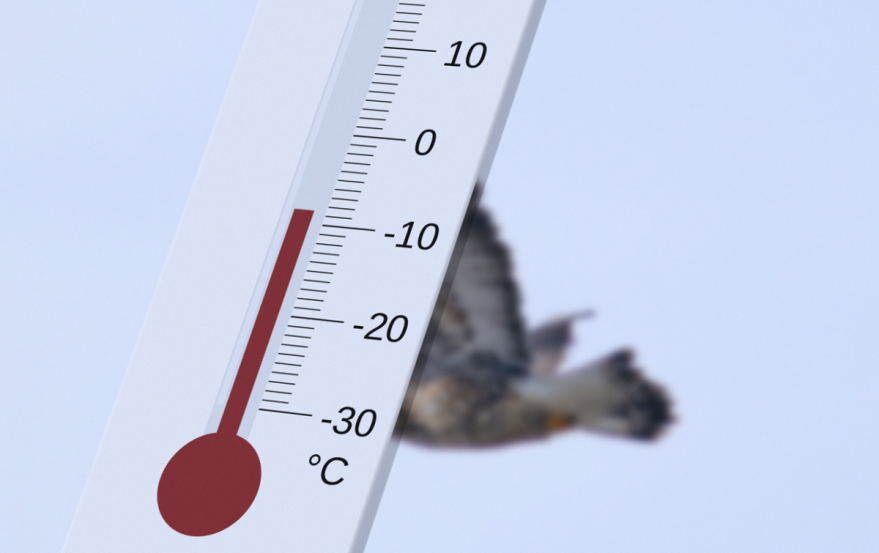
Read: value=-8.5 unit=°C
